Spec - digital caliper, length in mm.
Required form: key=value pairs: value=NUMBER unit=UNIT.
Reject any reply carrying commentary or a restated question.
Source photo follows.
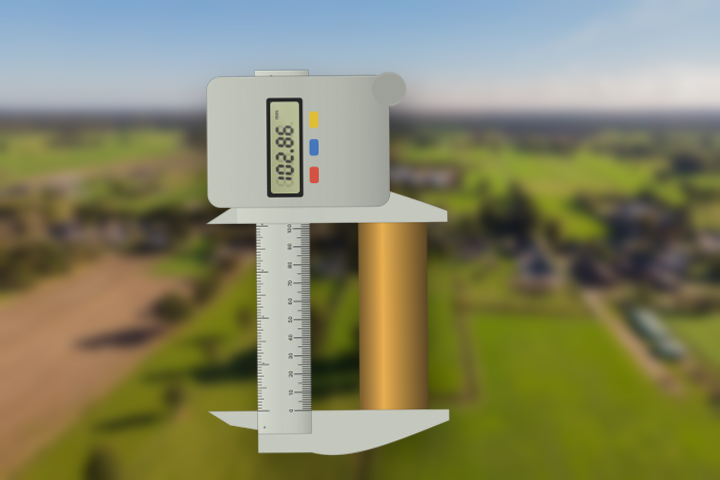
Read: value=102.86 unit=mm
